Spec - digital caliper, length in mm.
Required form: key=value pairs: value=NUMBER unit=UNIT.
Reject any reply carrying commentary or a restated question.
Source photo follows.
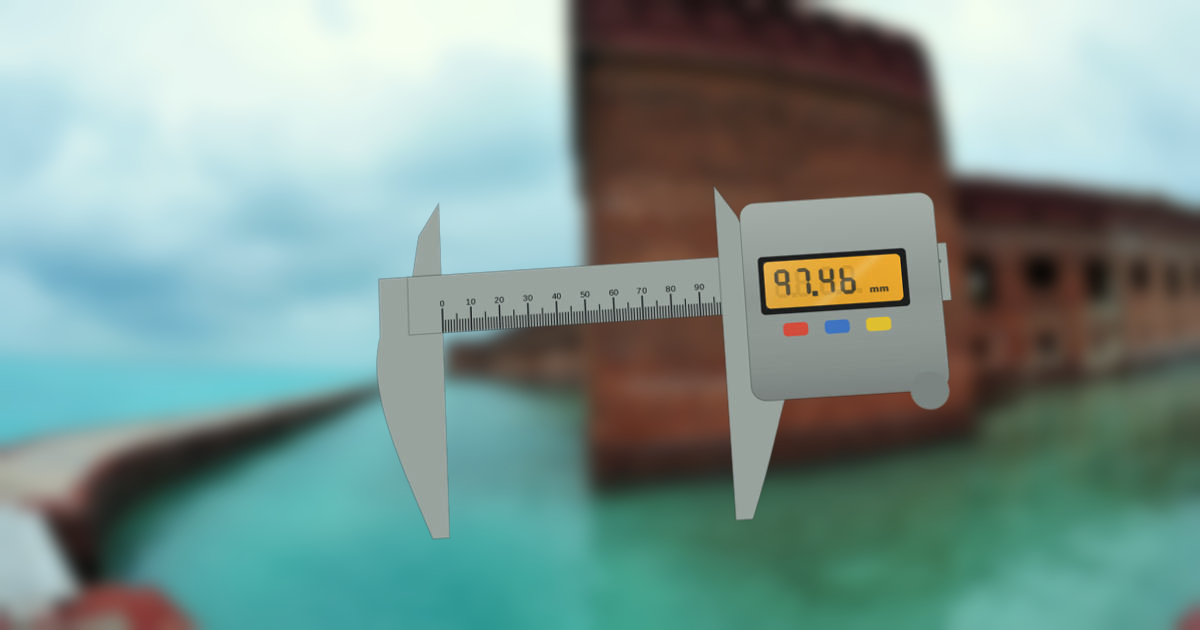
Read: value=97.46 unit=mm
